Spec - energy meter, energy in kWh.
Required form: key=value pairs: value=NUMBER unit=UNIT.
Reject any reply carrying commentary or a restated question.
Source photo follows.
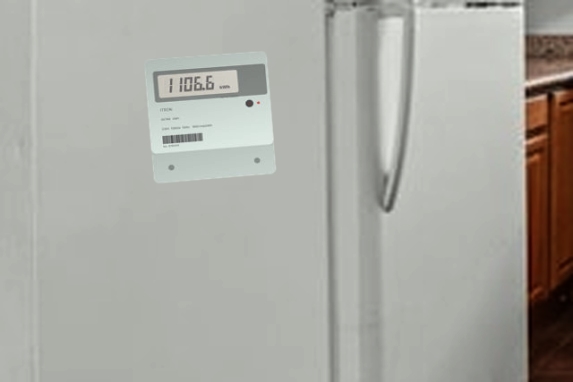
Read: value=1106.6 unit=kWh
